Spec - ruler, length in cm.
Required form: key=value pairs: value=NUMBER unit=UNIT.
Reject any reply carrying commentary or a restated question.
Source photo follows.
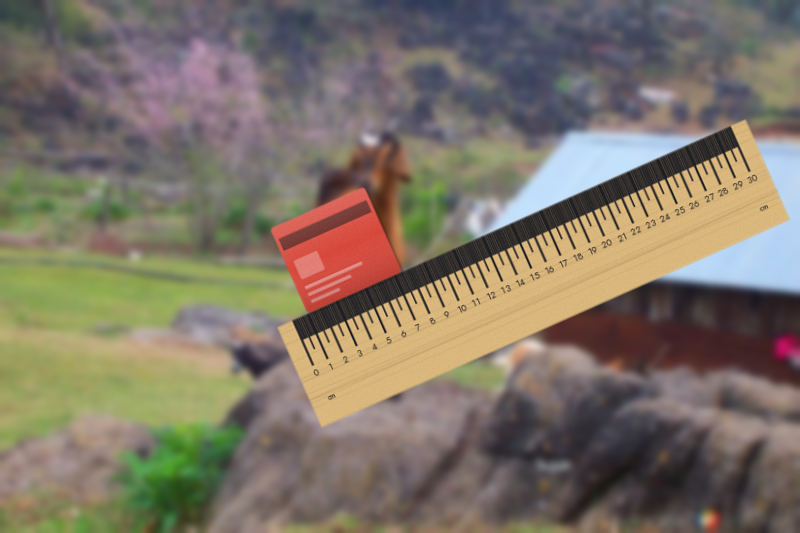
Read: value=6.5 unit=cm
